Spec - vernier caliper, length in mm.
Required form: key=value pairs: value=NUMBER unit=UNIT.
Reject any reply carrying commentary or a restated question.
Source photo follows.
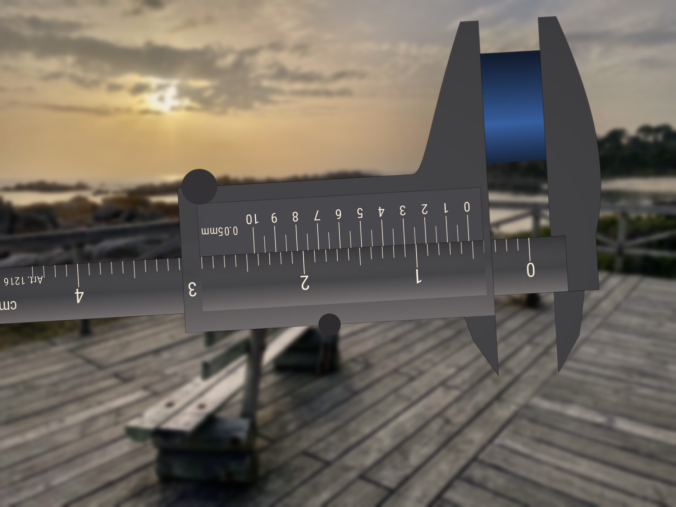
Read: value=5.3 unit=mm
